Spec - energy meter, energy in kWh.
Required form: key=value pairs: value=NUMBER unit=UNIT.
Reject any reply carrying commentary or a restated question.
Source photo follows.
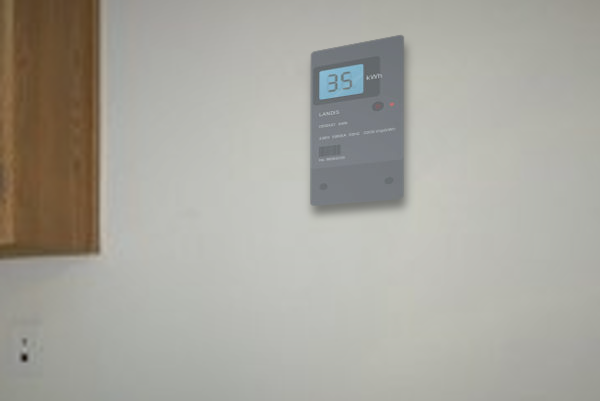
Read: value=35 unit=kWh
